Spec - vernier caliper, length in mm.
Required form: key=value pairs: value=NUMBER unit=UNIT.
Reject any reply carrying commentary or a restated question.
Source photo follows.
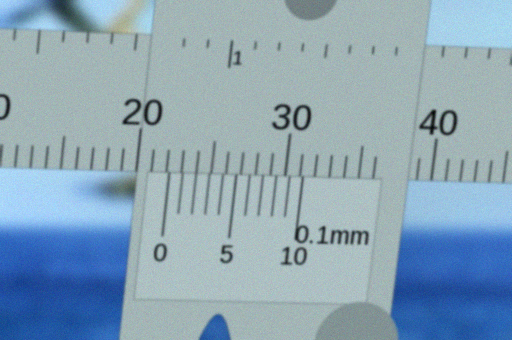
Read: value=22.2 unit=mm
